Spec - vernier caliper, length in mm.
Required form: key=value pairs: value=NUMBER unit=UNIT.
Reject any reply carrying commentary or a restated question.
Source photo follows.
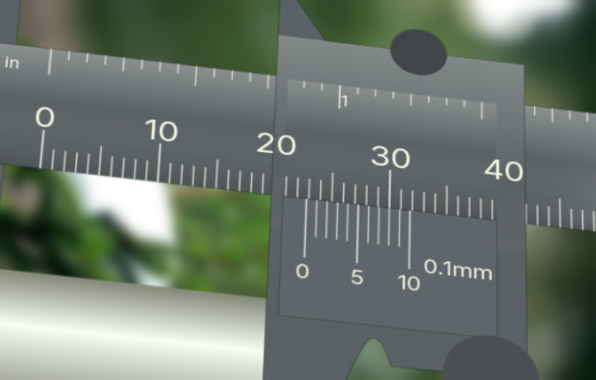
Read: value=22.8 unit=mm
